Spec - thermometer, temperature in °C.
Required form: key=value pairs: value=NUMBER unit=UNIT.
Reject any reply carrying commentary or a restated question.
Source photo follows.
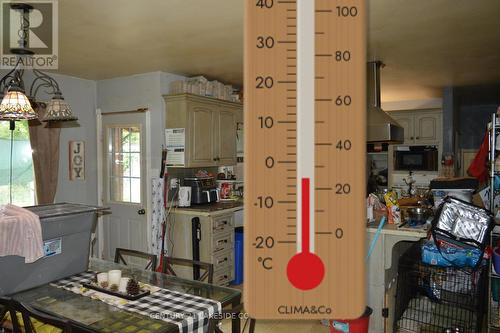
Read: value=-4 unit=°C
